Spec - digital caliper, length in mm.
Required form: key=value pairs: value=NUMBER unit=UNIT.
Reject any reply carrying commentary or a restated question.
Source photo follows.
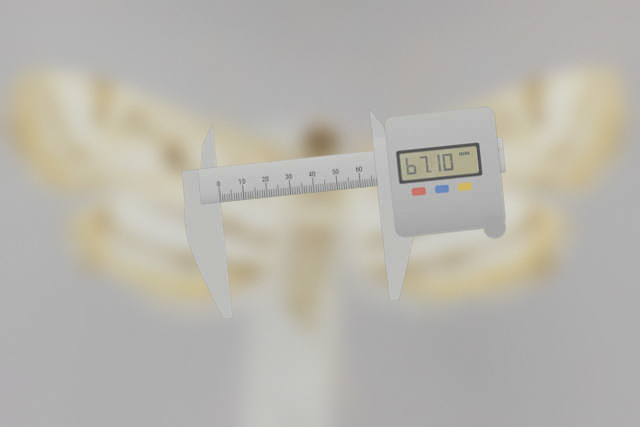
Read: value=67.10 unit=mm
